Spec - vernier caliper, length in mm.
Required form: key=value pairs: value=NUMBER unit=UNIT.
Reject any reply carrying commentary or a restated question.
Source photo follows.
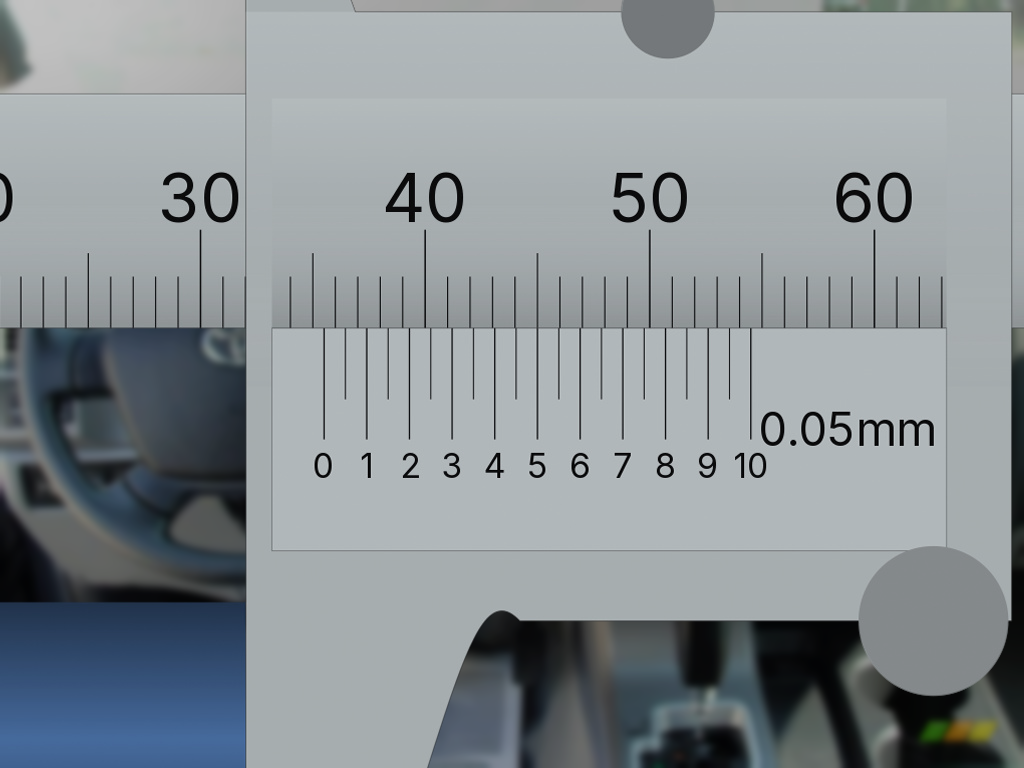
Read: value=35.5 unit=mm
